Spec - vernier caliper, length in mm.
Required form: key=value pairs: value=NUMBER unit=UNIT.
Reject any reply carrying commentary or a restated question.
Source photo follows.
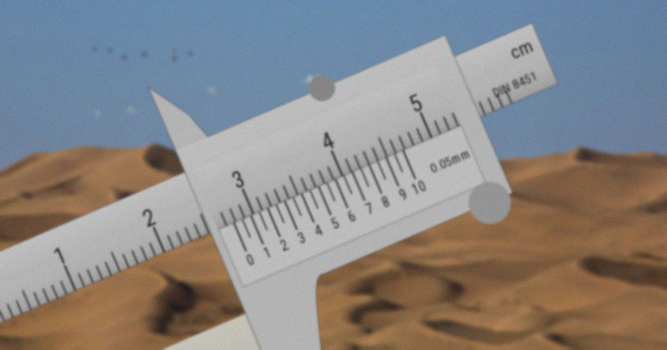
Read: value=27.8 unit=mm
